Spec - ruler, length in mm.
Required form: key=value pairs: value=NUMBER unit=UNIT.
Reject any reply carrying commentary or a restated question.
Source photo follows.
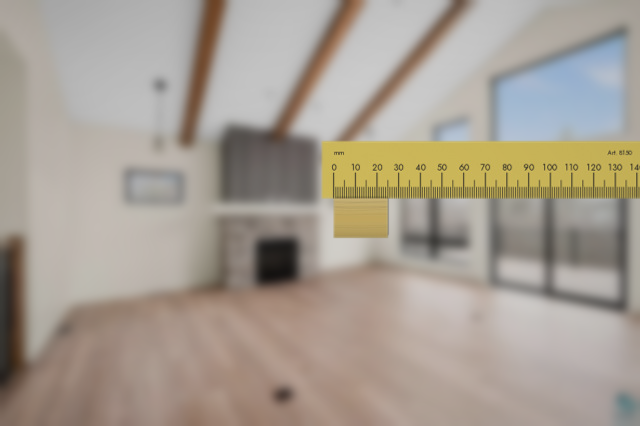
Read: value=25 unit=mm
